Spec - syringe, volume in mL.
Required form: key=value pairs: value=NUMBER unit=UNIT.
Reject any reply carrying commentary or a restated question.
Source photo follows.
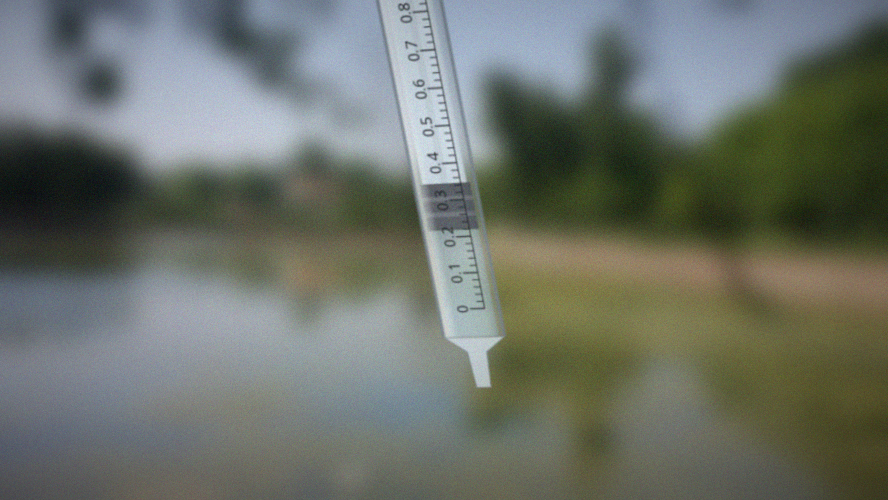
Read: value=0.22 unit=mL
